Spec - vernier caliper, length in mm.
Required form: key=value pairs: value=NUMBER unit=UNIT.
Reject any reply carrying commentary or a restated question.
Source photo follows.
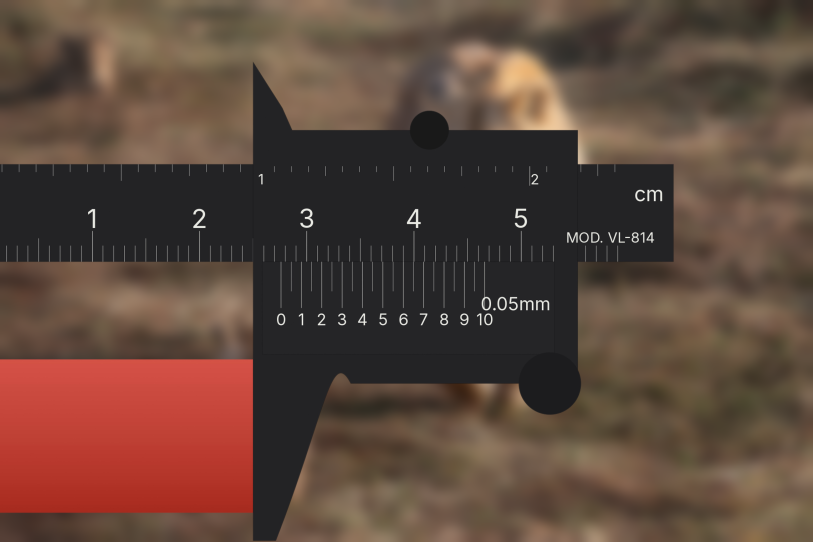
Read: value=27.6 unit=mm
